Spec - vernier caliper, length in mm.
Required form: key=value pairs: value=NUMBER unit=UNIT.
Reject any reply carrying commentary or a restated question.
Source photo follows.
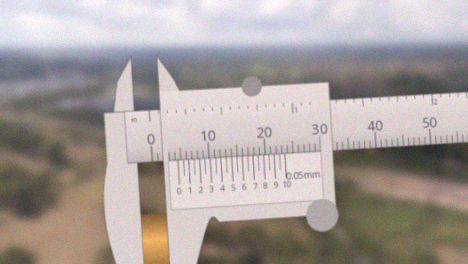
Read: value=4.5 unit=mm
